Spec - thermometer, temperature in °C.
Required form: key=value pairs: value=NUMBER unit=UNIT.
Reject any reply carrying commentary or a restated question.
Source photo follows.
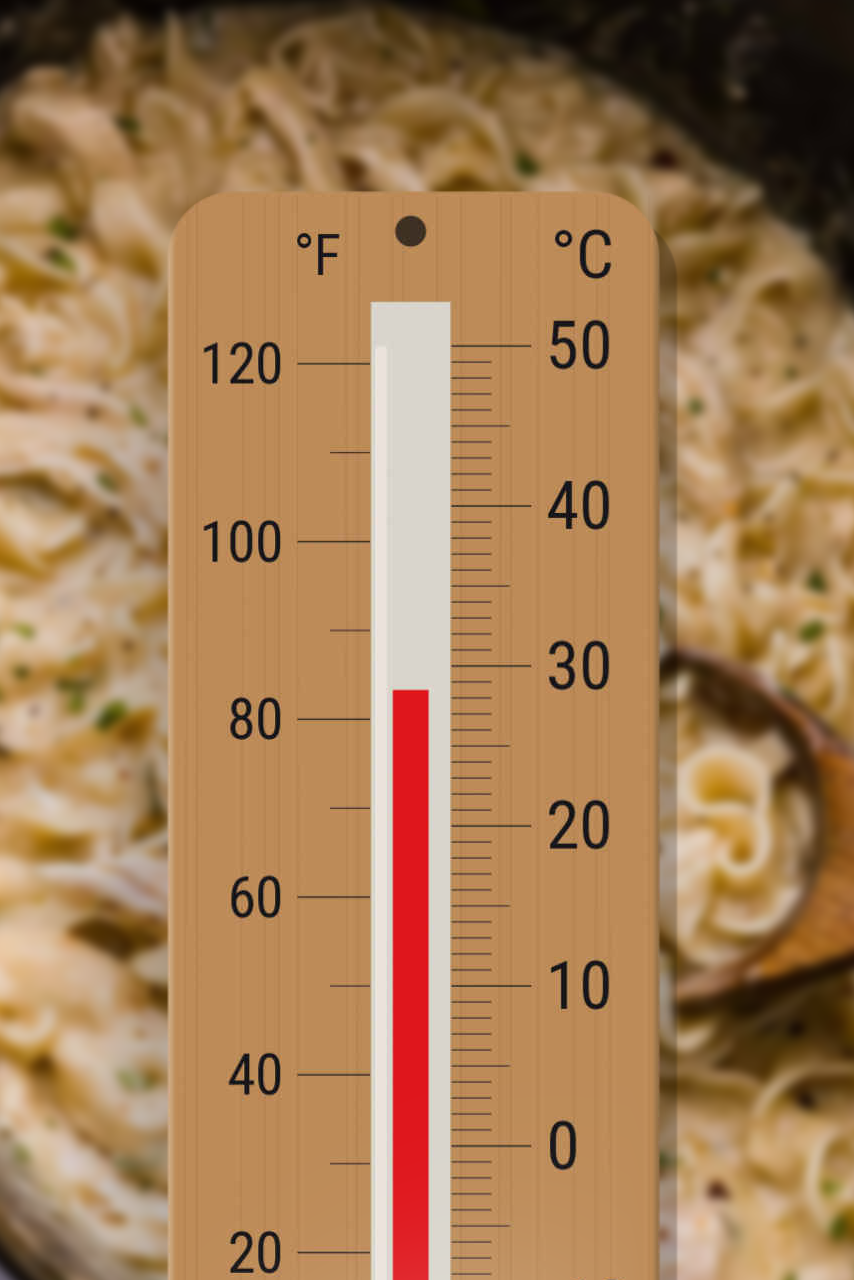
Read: value=28.5 unit=°C
